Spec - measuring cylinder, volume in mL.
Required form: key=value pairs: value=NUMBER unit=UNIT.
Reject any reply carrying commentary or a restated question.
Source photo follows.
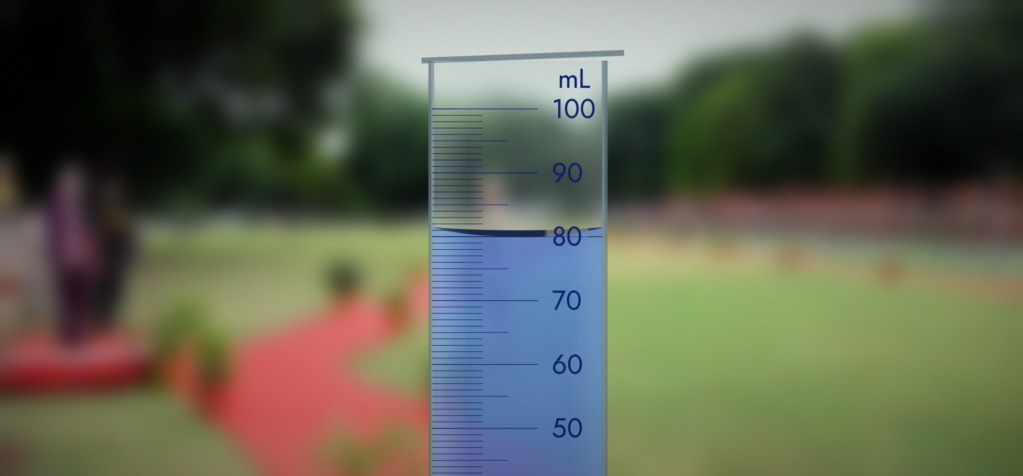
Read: value=80 unit=mL
